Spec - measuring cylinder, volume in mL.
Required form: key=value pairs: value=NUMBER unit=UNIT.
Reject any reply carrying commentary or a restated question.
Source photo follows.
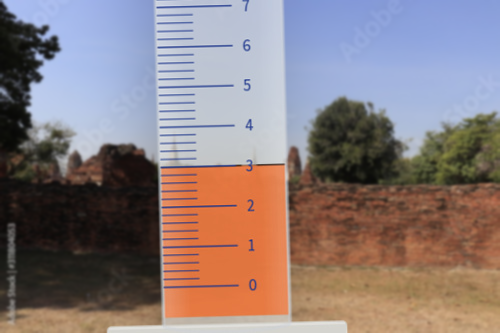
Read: value=3 unit=mL
